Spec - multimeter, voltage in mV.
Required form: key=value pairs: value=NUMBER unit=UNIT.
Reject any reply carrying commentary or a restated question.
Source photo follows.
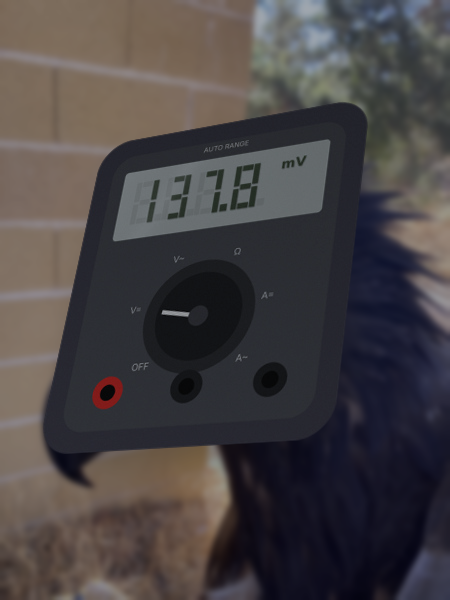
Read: value=137.8 unit=mV
